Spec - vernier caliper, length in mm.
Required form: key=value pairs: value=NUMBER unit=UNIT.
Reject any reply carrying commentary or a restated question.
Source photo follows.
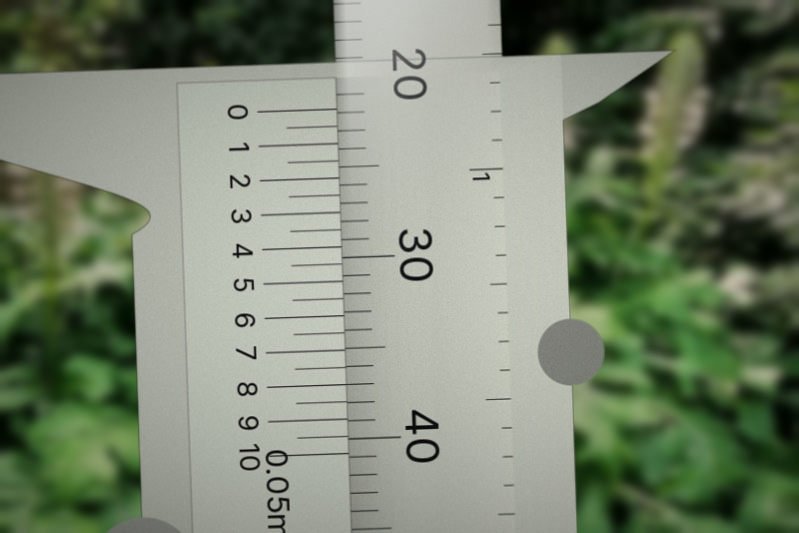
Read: value=21.8 unit=mm
